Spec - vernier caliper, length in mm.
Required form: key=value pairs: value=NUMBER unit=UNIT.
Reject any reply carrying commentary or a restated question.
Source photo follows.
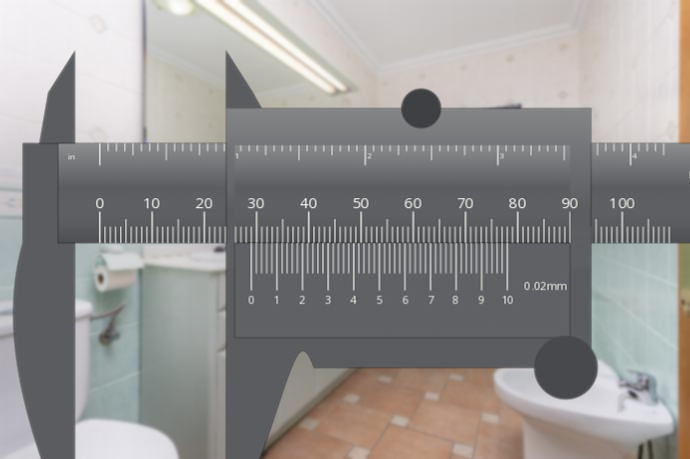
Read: value=29.0 unit=mm
